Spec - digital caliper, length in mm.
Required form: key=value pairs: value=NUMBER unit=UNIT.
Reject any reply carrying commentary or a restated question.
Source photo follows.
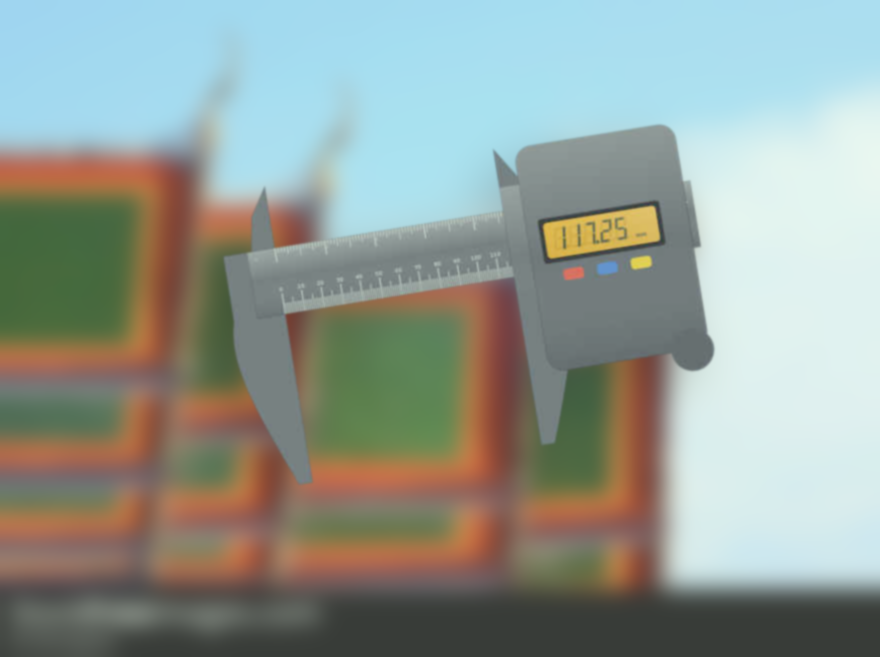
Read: value=117.25 unit=mm
